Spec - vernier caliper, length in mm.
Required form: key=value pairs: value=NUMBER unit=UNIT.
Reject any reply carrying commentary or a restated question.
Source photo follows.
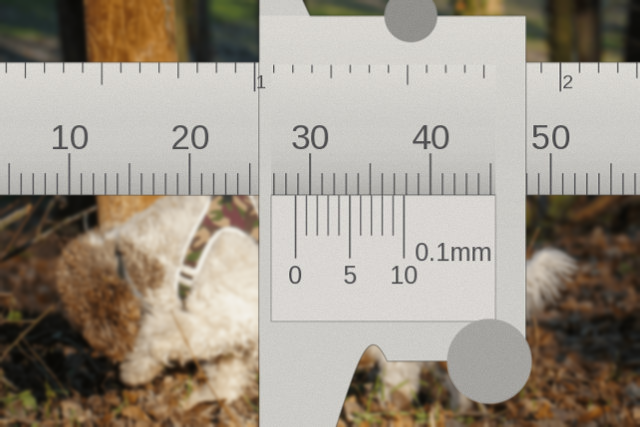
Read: value=28.8 unit=mm
